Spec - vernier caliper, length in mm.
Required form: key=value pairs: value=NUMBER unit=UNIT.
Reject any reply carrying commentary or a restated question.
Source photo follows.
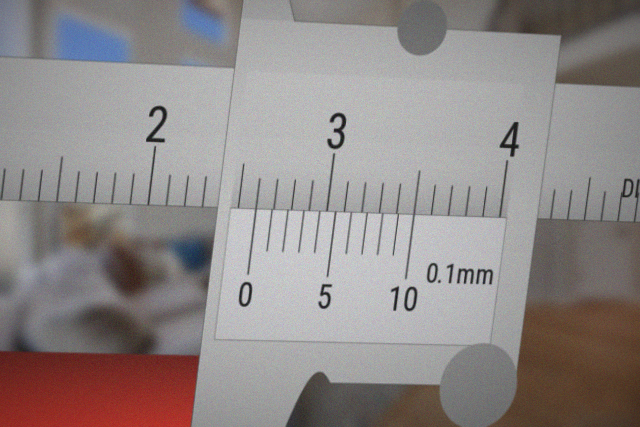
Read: value=26.0 unit=mm
